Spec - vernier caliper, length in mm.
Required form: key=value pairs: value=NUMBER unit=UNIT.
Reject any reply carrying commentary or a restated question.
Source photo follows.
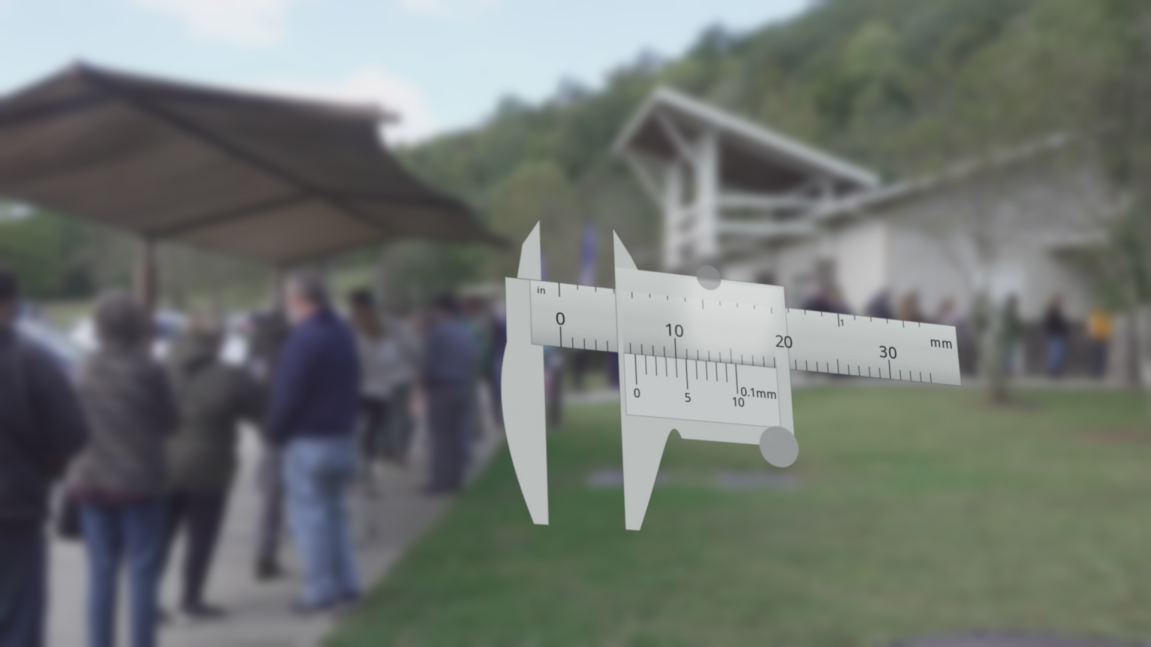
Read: value=6.4 unit=mm
